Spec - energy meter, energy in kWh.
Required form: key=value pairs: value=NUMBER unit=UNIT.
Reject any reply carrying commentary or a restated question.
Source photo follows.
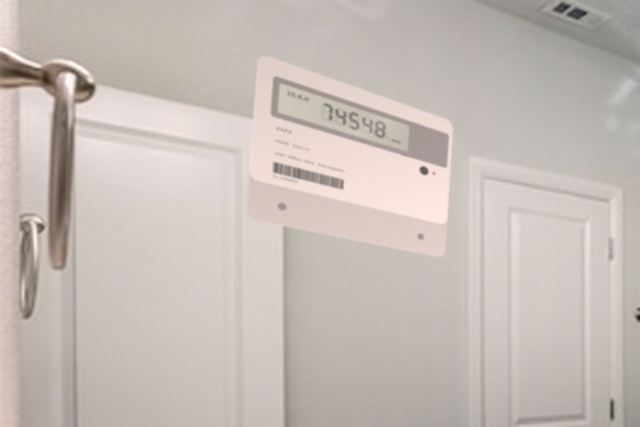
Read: value=74548 unit=kWh
